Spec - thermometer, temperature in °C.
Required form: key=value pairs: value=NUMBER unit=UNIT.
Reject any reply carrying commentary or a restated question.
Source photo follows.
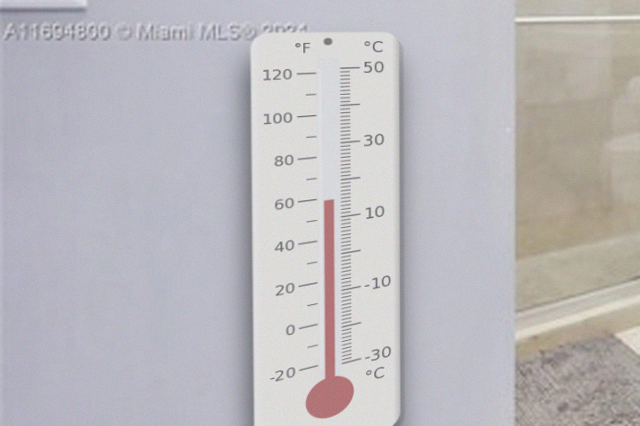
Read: value=15 unit=°C
